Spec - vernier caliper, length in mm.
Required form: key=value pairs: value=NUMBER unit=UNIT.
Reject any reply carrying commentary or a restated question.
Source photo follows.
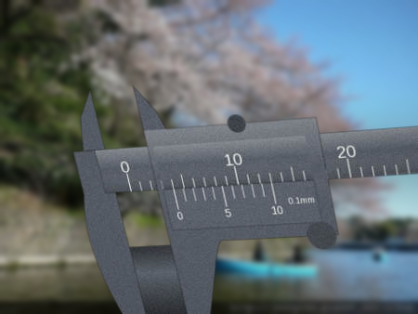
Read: value=4.0 unit=mm
